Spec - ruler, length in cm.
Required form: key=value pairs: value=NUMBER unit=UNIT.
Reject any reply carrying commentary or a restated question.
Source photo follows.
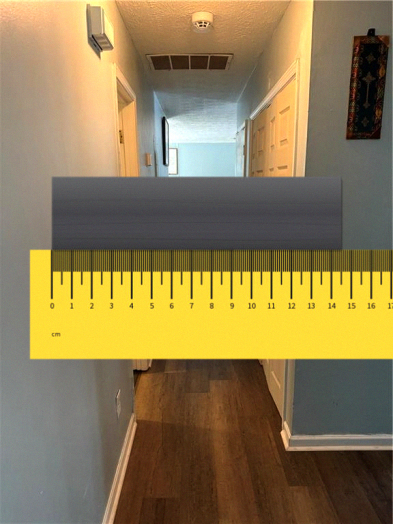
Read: value=14.5 unit=cm
